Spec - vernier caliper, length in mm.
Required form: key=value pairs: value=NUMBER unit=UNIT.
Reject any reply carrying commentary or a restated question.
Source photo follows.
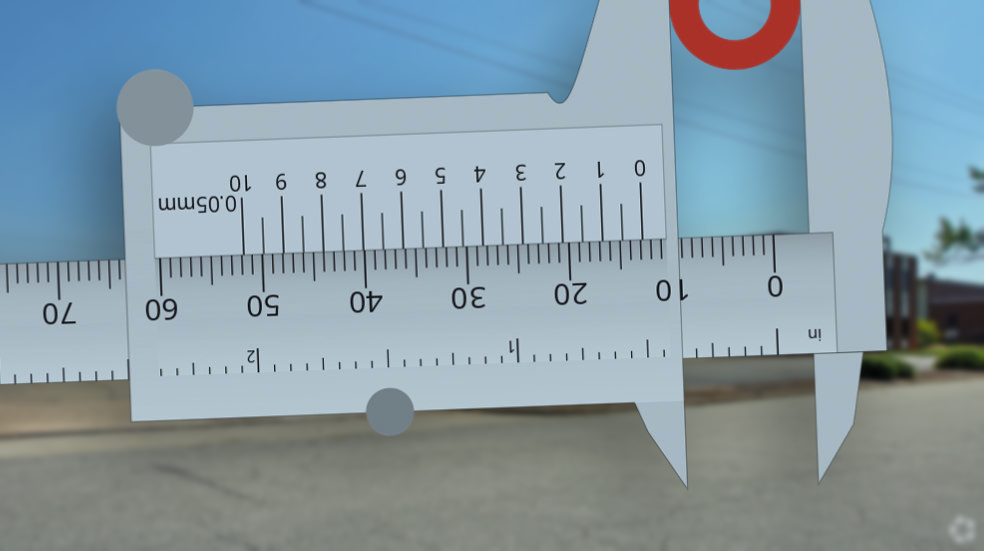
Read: value=12.8 unit=mm
